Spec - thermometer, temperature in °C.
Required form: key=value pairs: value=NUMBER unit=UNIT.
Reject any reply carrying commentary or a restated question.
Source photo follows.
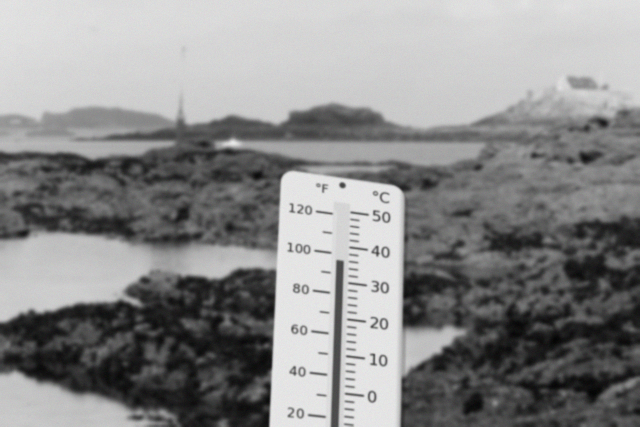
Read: value=36 unit=°C
